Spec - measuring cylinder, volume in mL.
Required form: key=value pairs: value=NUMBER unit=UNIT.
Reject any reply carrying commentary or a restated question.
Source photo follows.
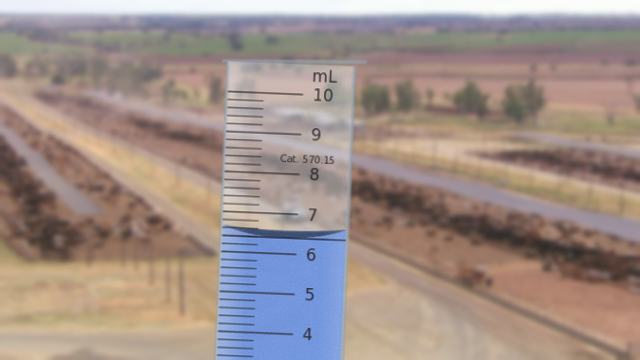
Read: value=6.4 unit=mL
